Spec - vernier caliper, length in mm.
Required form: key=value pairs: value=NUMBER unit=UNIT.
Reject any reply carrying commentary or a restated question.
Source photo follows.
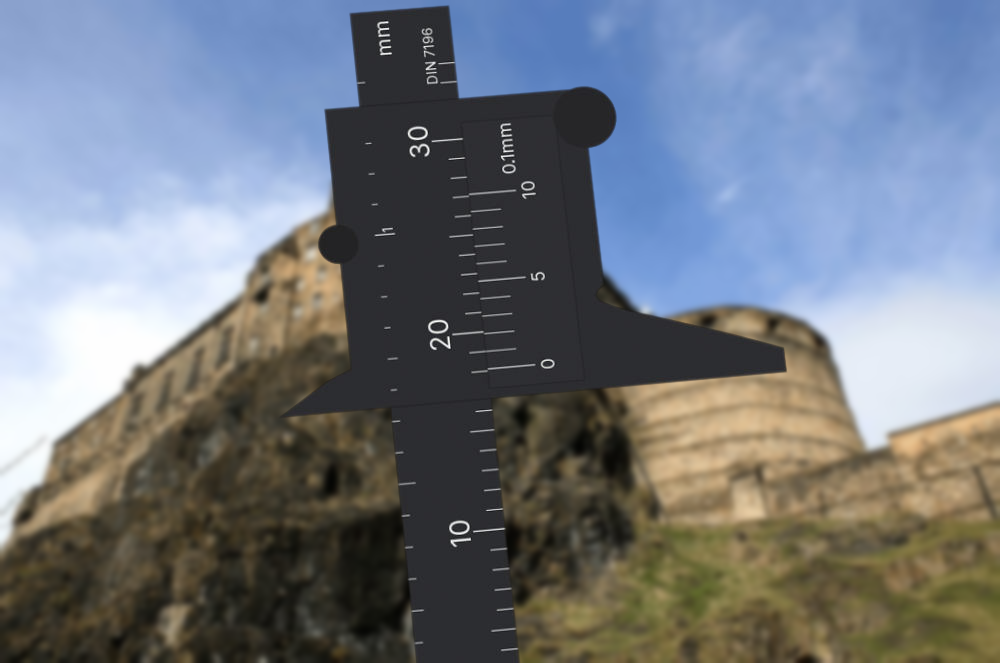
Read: value=18.1 unit=mm
